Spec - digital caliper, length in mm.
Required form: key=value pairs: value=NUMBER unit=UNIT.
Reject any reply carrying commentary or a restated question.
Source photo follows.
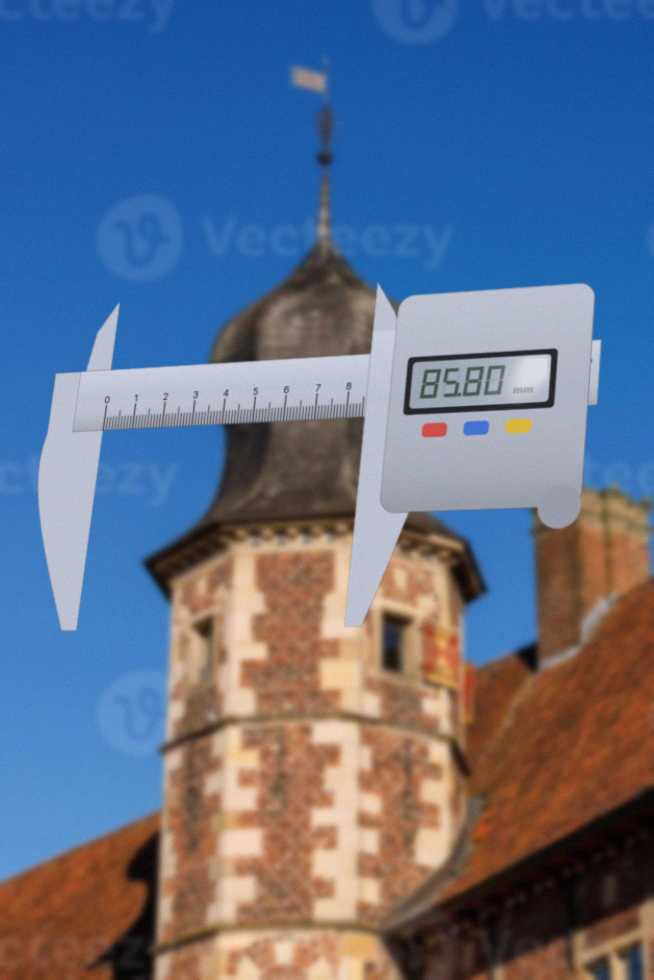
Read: value=85.80 unit=mm
